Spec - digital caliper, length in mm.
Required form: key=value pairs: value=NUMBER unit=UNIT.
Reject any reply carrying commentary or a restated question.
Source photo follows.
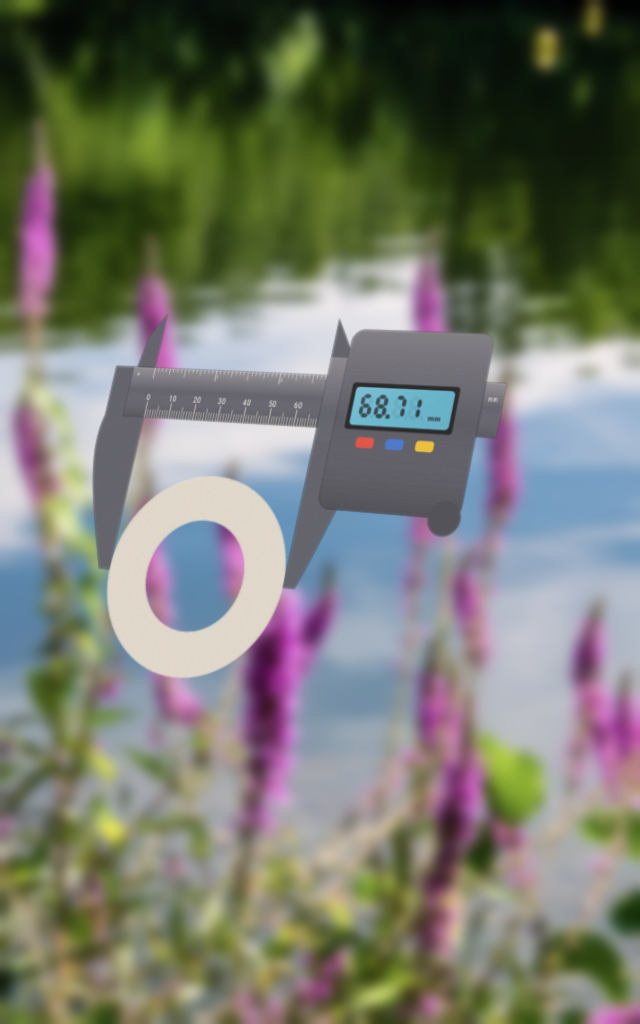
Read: value=68.71 unit=mm
